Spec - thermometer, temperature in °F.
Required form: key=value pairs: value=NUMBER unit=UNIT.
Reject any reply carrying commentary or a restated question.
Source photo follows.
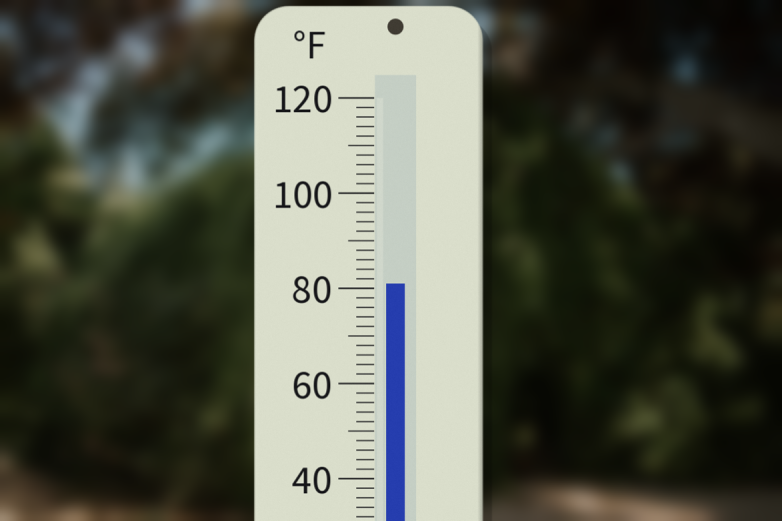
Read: value=81 unit=°F
